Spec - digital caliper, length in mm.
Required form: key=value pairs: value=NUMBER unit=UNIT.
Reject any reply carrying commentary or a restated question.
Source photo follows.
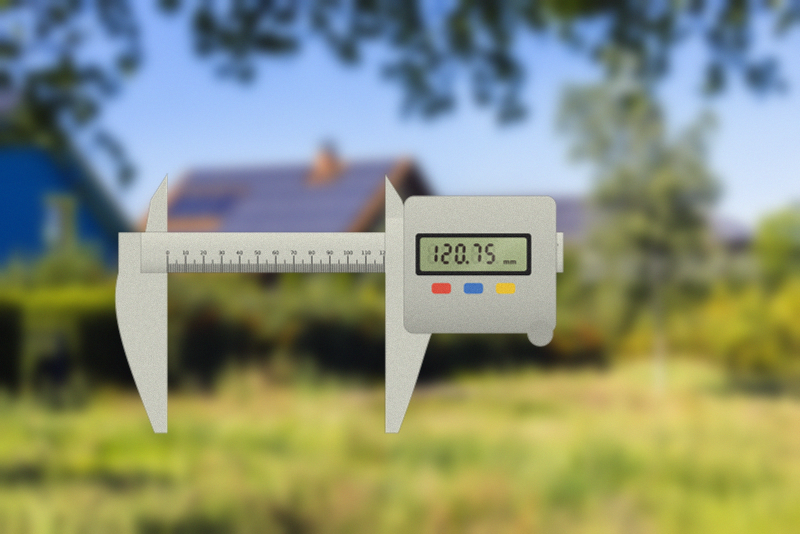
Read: value=120.75 unit=mm
